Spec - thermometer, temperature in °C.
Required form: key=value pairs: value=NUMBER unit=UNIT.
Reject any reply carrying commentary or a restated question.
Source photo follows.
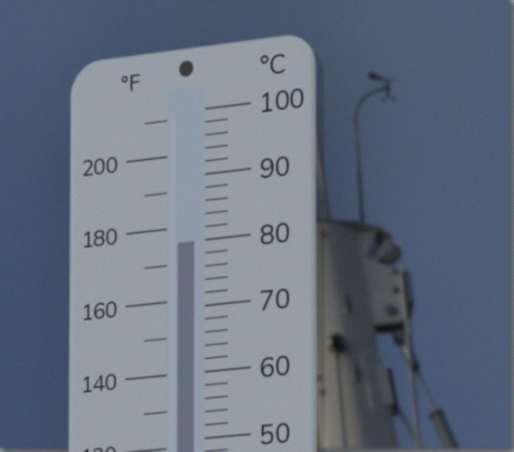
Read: value=80 unit=°C
